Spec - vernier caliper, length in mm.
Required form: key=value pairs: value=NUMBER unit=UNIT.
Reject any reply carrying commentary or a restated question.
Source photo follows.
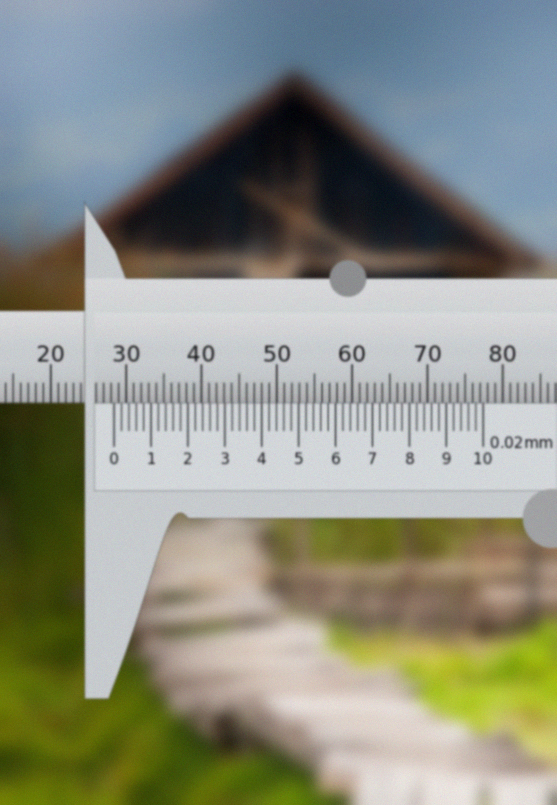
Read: value=28.4 unit=mm
